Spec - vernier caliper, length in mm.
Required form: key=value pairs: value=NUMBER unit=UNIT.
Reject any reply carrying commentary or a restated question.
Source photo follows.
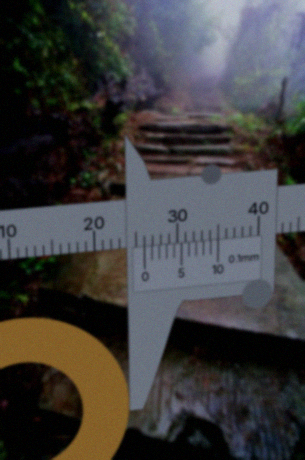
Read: value=26.0 unit=mm
